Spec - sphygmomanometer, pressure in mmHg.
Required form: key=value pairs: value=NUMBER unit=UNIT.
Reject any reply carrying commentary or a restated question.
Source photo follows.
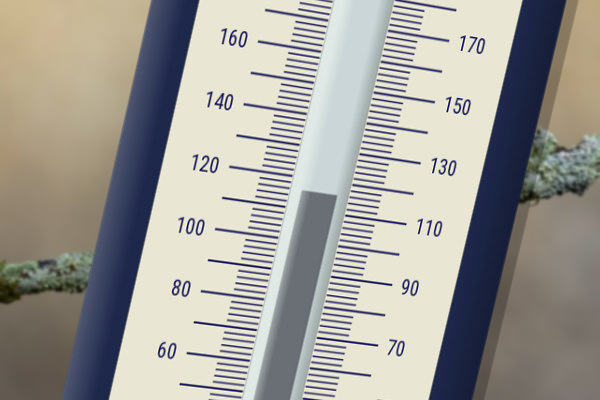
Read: value=116 unit=mmHg
